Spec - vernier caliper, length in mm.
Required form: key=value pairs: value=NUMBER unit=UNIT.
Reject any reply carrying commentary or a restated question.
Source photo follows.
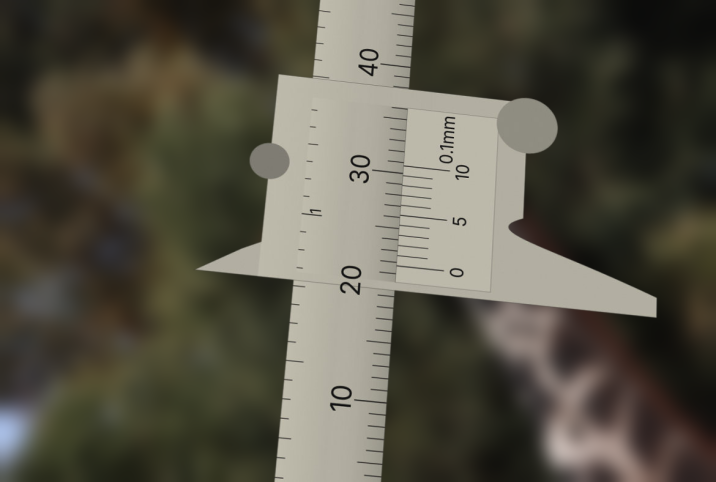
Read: value=21.7 unit=mm
